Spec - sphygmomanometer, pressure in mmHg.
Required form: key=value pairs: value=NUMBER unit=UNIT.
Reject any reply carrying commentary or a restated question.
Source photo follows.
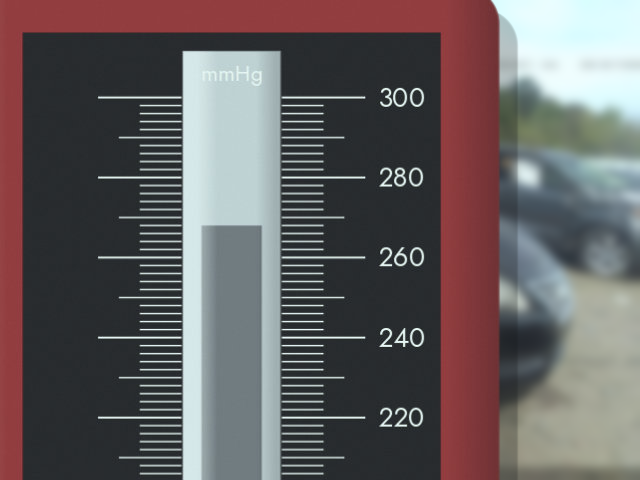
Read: value=268 unit=mmHg
